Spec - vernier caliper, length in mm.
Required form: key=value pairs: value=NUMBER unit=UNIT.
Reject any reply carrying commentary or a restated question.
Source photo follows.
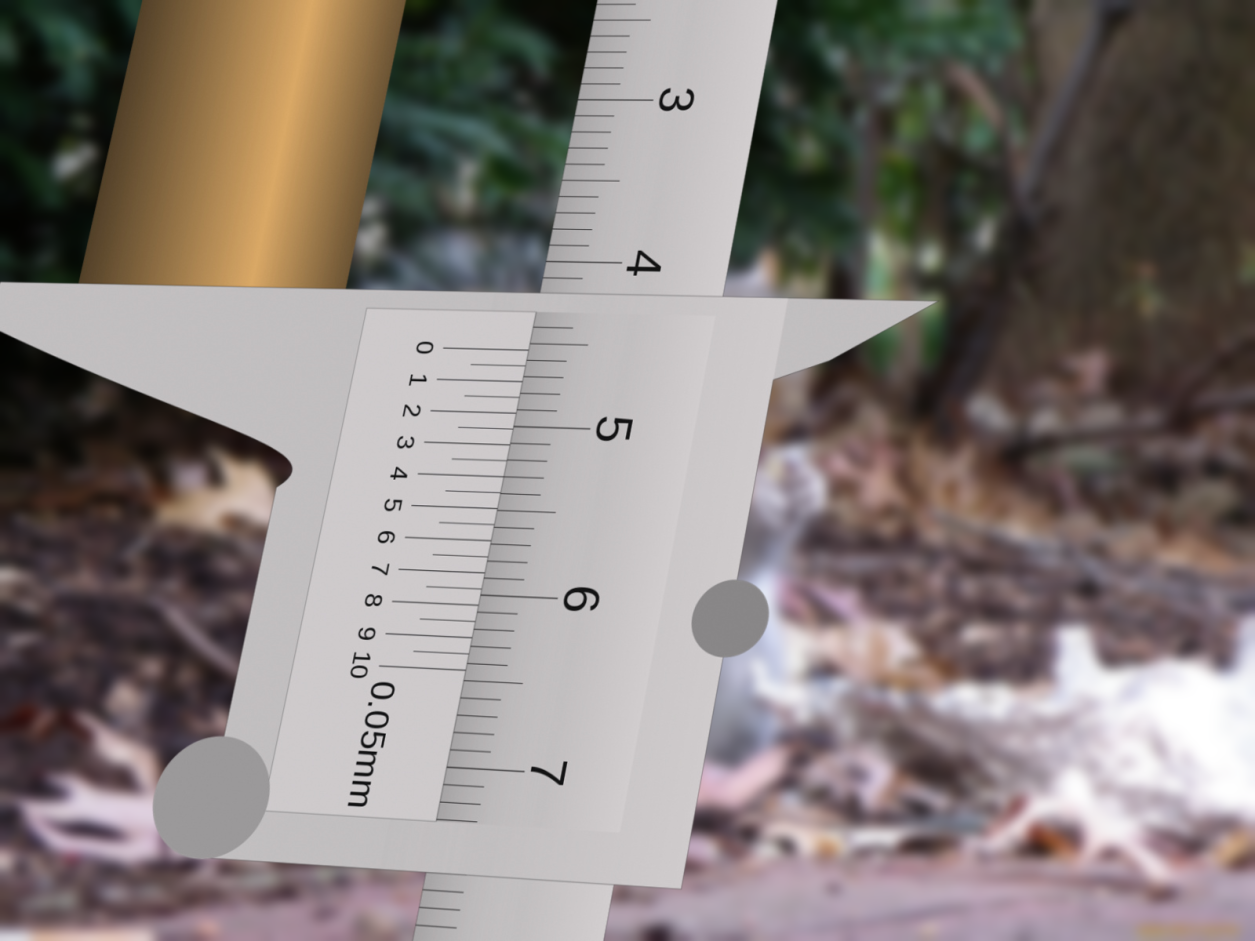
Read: value=45.4 unit=mm
